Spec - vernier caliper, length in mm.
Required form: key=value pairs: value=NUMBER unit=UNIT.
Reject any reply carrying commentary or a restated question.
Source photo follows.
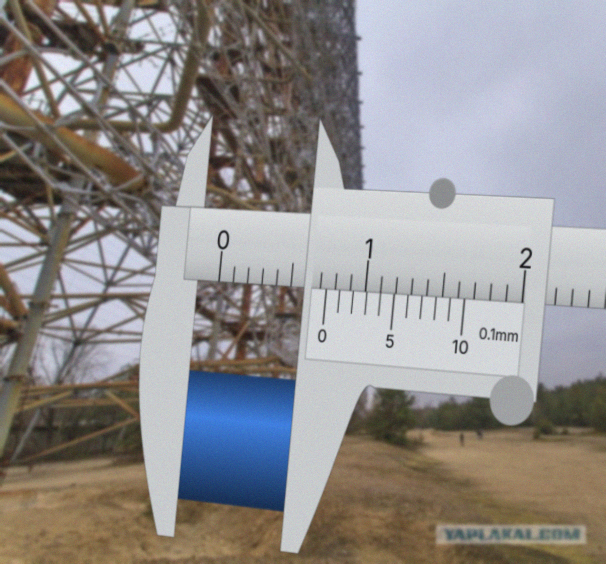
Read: value=7.4 unit=mm
